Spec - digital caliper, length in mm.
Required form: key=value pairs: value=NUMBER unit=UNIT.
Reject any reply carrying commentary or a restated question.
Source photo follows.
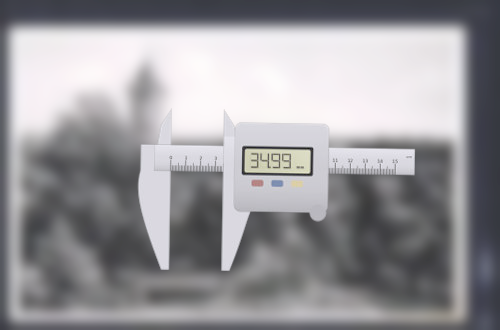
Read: value=34.99 unit=mm
